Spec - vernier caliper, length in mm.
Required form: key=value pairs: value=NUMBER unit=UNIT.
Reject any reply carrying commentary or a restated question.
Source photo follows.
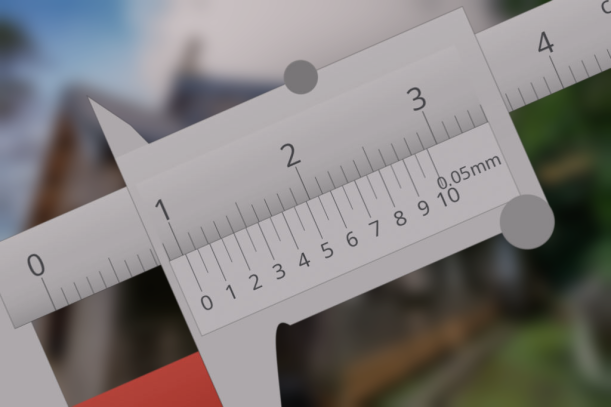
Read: value=10.2 unit=mm
